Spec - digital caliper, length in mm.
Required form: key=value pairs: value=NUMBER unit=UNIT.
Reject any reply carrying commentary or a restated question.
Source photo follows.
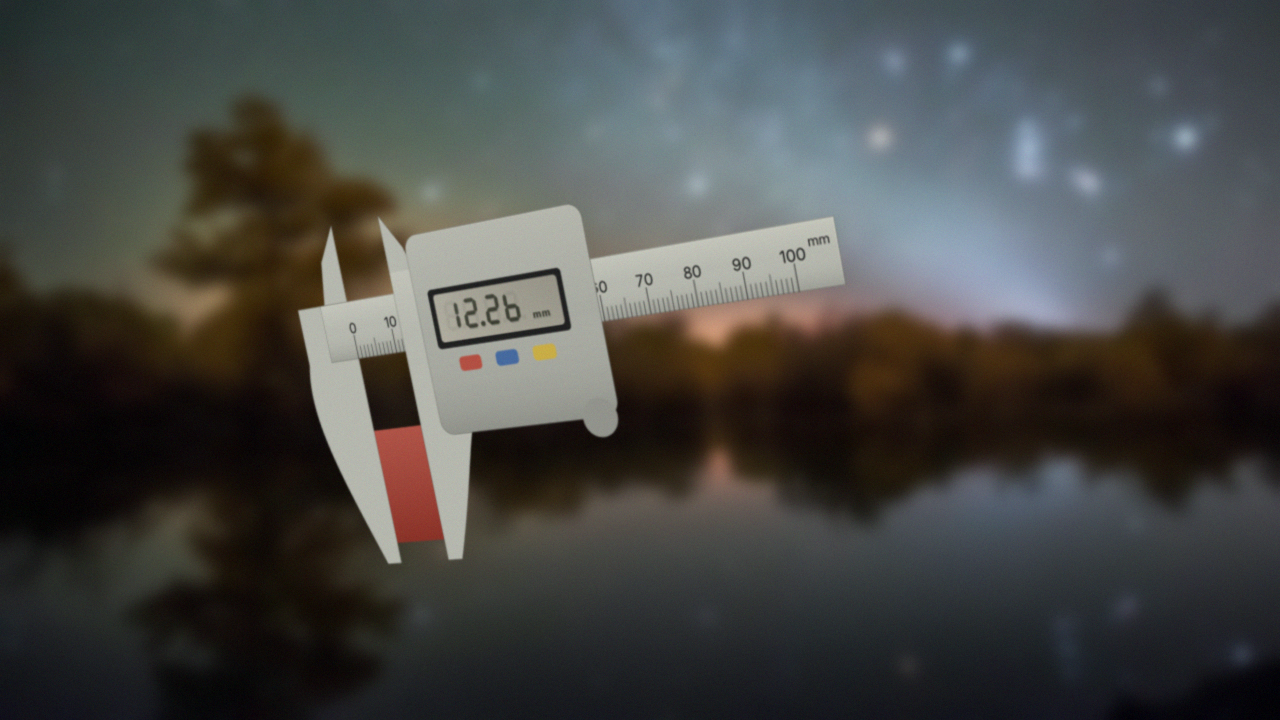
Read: value=12.26 unit=mm
